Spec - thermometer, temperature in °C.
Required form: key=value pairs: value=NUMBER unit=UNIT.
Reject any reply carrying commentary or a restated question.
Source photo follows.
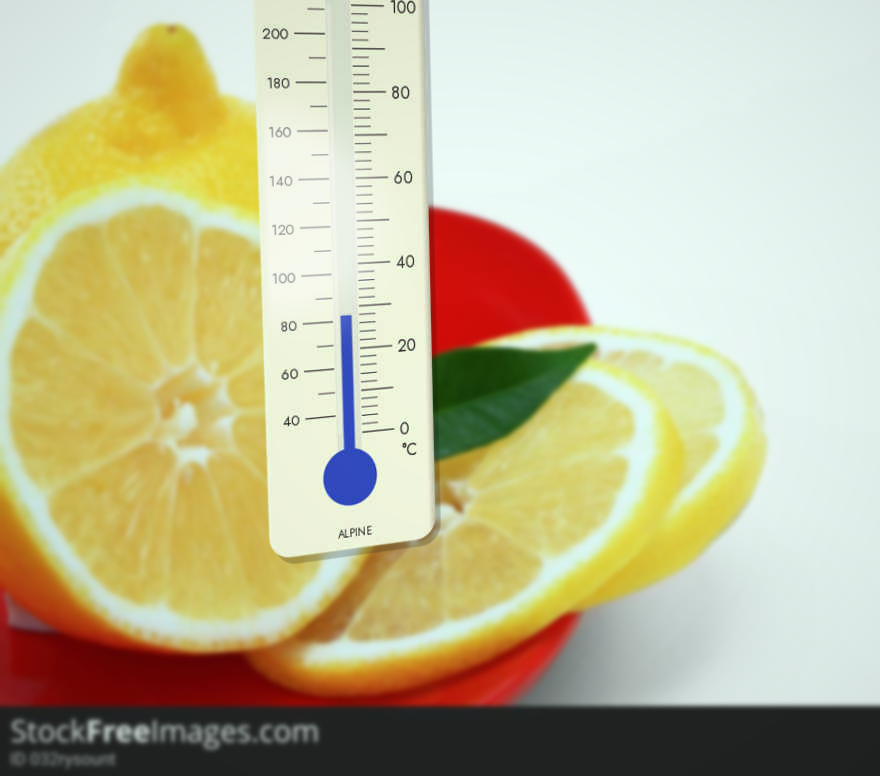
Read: value=28 unit=°C
